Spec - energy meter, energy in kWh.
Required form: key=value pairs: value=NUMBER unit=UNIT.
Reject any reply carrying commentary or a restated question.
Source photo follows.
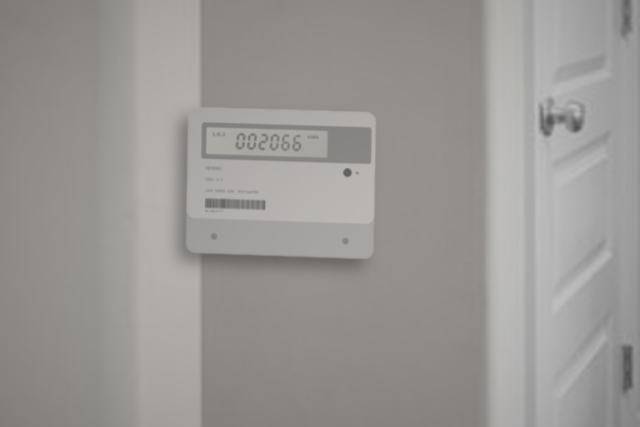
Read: value=2066 unit=kWh
